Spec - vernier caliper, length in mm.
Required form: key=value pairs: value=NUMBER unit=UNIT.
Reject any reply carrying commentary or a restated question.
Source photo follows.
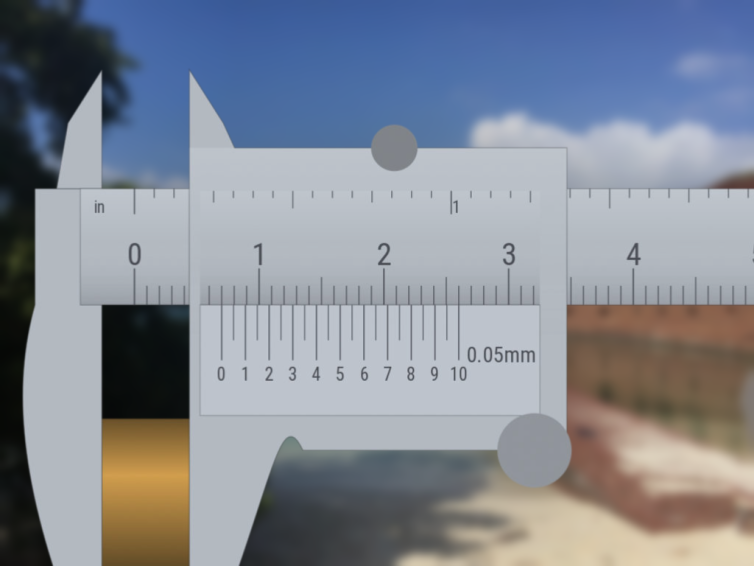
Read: value=7.0 unit=mm
